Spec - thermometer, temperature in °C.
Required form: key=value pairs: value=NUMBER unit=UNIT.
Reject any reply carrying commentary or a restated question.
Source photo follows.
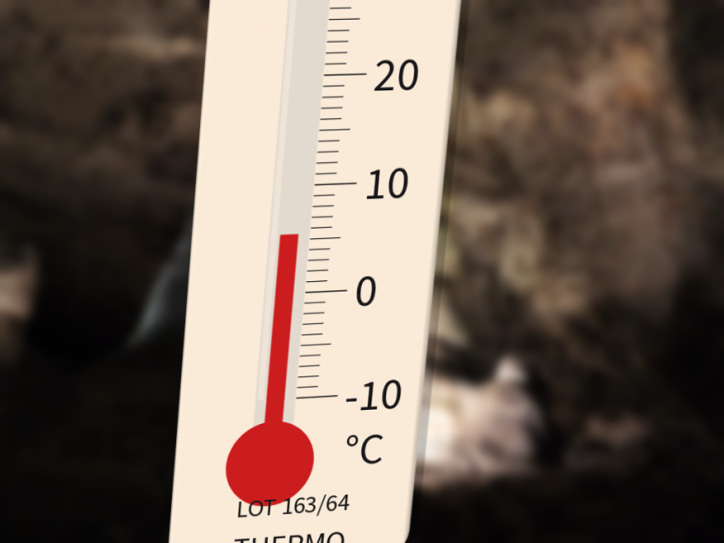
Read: value=5.5 unit=°C
